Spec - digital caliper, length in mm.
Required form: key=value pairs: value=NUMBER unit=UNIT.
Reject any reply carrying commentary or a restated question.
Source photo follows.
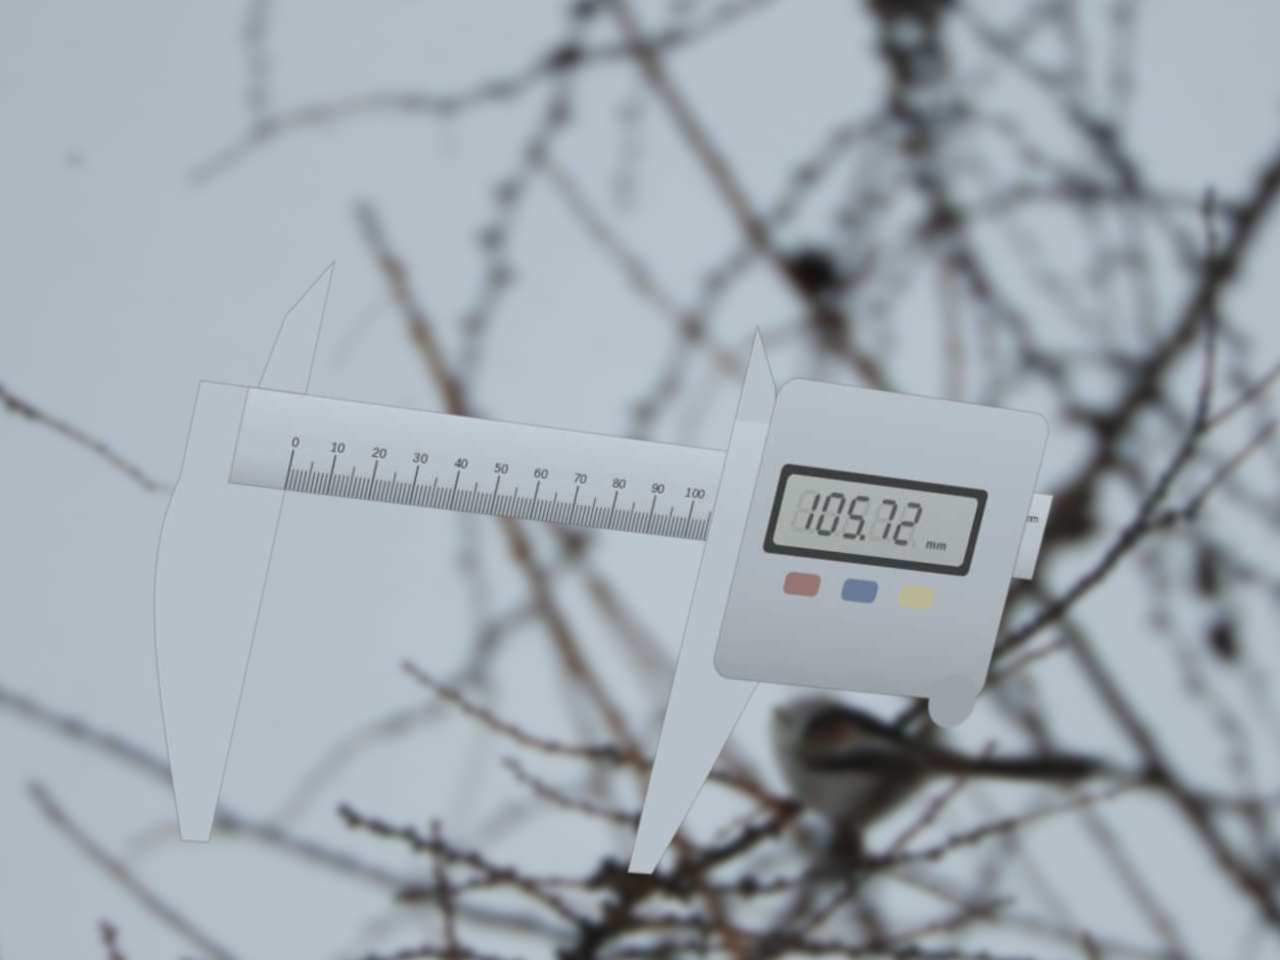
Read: value=105.72 unit=mm
